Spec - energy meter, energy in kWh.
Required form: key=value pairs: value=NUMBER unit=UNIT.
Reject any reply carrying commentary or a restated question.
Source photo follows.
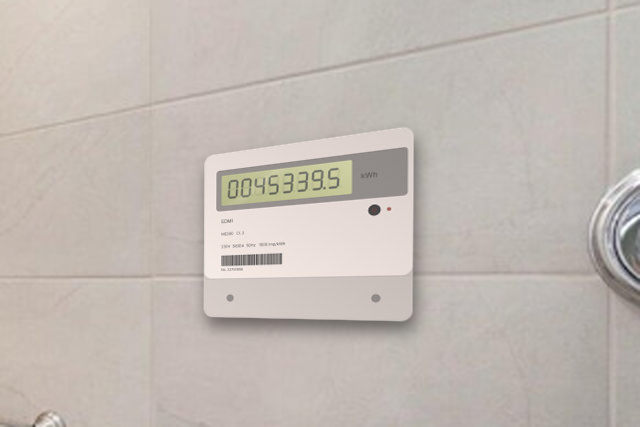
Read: value=45339.5 unit=kWh
